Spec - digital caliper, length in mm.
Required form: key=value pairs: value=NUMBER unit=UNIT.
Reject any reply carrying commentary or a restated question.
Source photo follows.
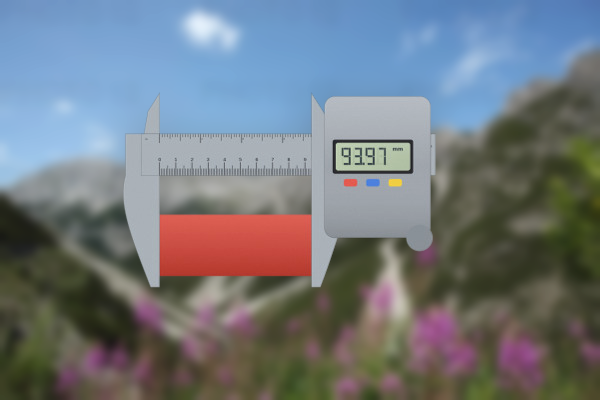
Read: value=93.97 unit=mm
